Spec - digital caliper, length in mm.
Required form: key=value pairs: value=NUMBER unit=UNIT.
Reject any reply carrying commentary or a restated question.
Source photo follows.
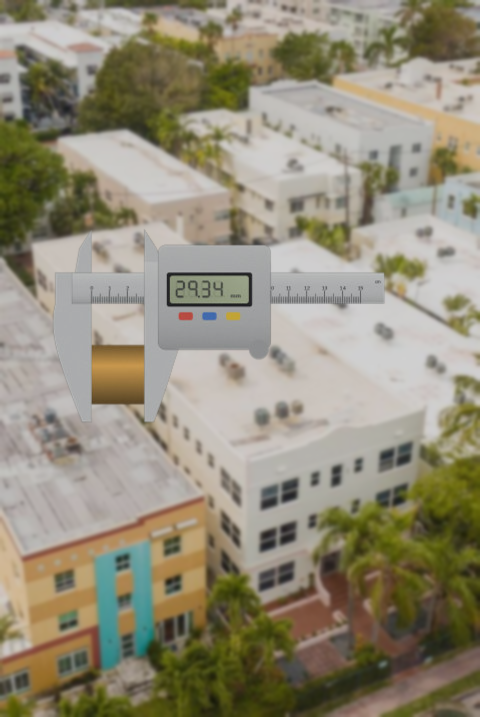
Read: value=29.34 unit=mm
